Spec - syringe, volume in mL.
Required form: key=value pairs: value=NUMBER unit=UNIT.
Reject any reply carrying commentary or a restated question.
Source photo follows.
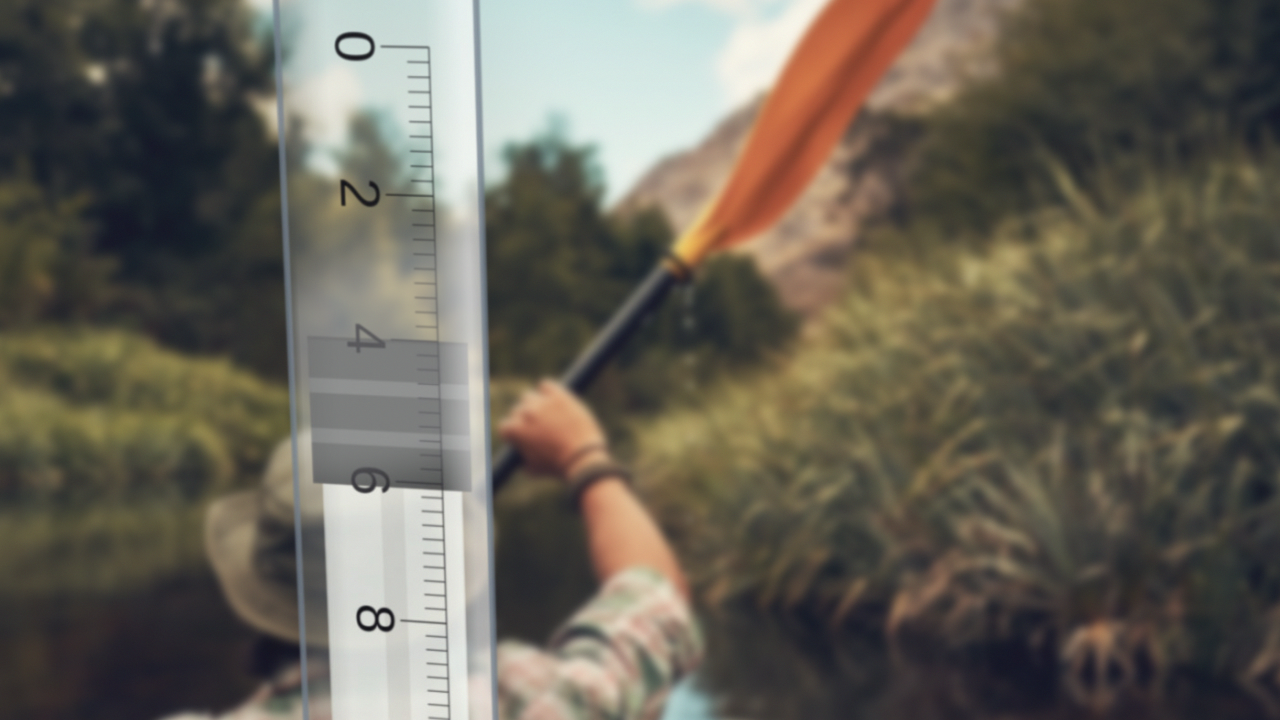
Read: value=4 unit=mL
